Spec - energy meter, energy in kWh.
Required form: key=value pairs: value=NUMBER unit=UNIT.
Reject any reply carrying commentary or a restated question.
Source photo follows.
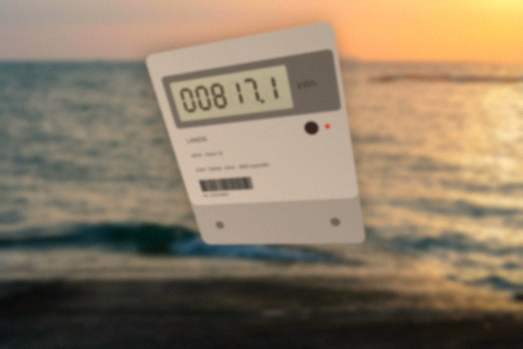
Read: value=817.1 unit=kWh
